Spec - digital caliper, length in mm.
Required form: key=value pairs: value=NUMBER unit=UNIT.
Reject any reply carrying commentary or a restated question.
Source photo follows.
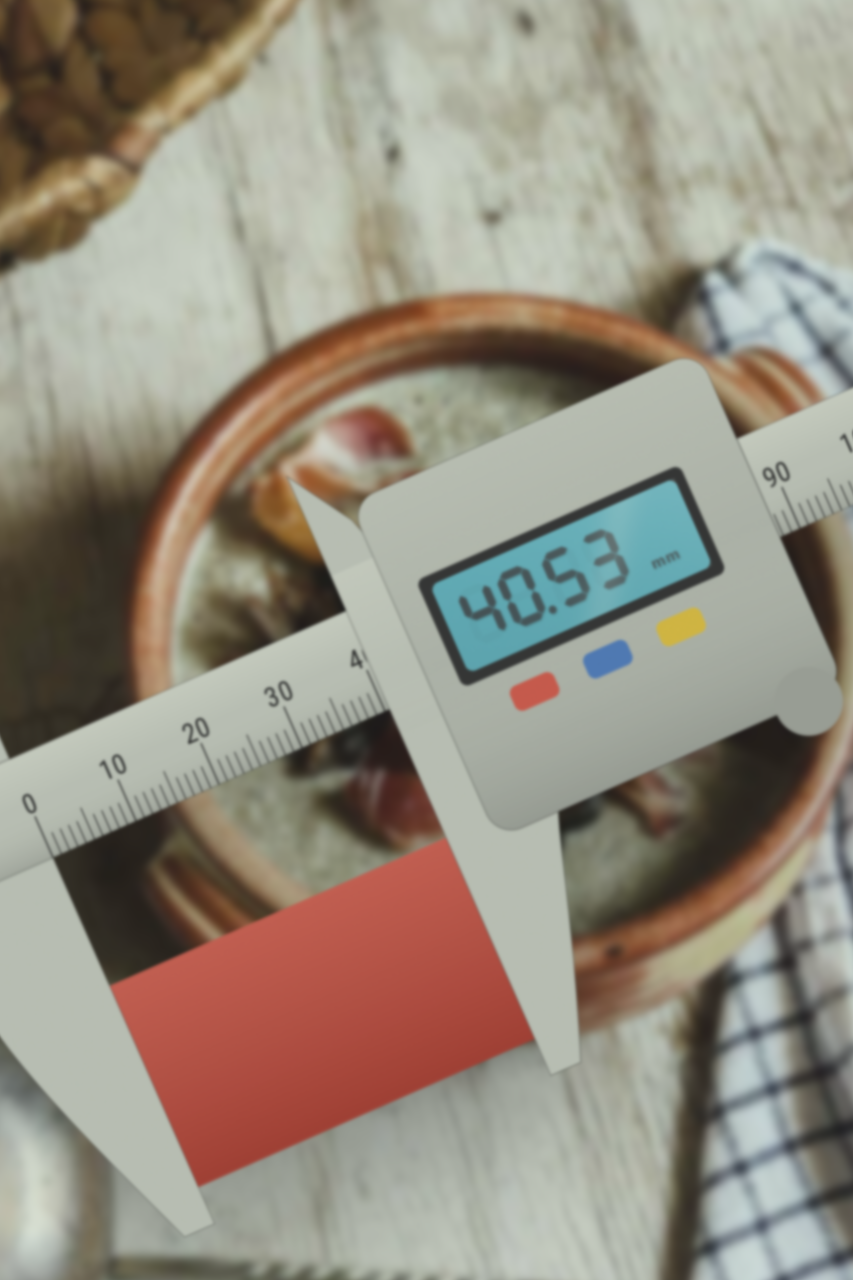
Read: value=40.53 unit=mm
